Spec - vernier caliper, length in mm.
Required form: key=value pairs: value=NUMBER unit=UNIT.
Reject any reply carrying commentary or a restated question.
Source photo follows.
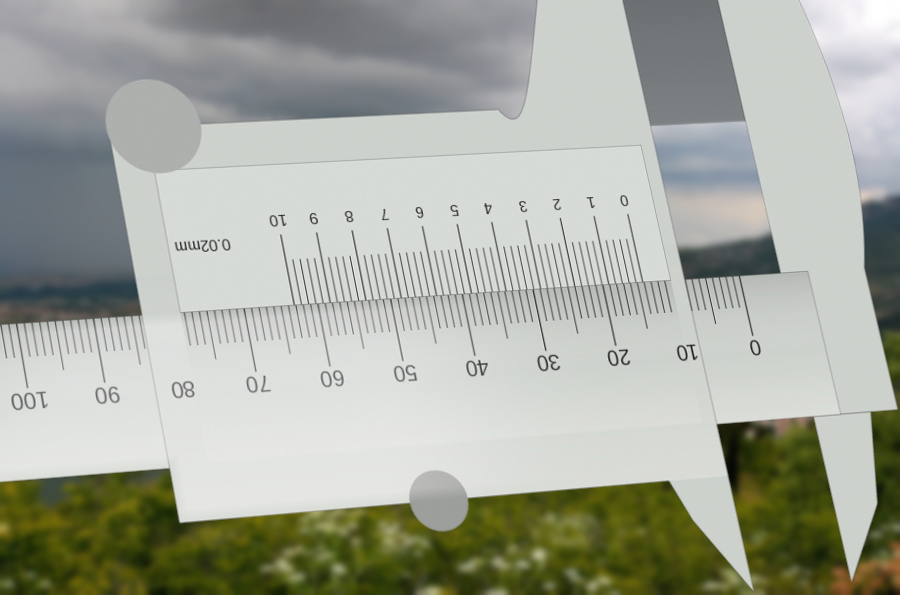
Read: value=14.2 unit=mm
